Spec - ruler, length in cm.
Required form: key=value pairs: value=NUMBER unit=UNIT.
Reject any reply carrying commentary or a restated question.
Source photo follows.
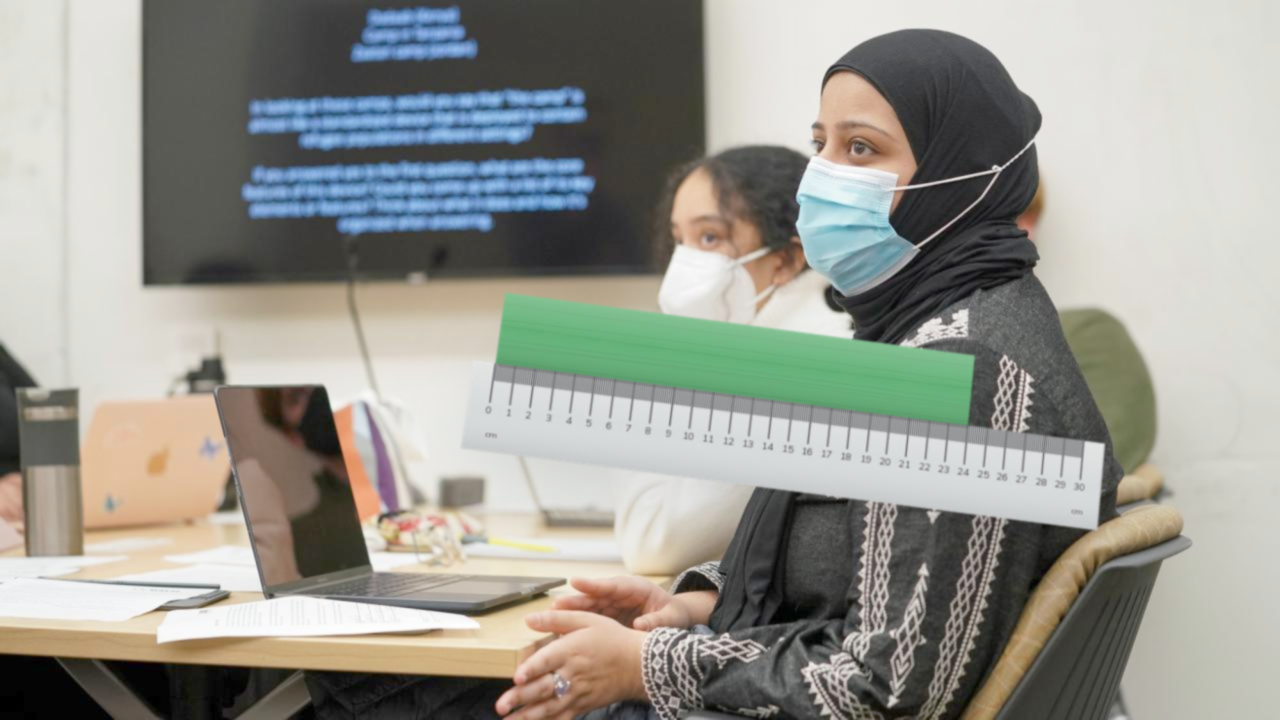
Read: value=24 unit=cm
